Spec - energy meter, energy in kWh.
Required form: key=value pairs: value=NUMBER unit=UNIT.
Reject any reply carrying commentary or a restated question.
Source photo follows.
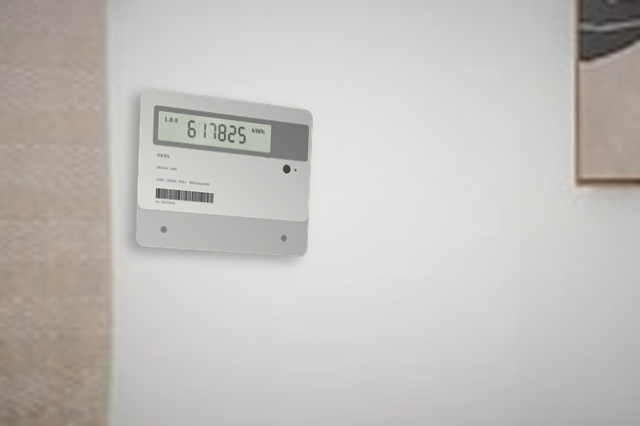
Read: value=617825 unit=kWh
